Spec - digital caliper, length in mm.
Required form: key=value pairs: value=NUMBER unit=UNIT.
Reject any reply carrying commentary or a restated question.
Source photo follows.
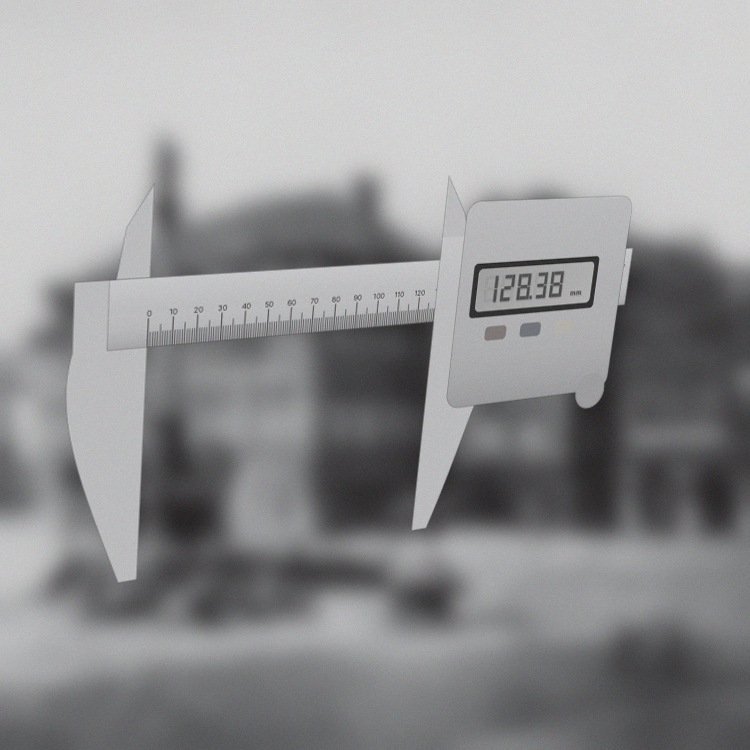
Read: value=128.38 unit=mm
